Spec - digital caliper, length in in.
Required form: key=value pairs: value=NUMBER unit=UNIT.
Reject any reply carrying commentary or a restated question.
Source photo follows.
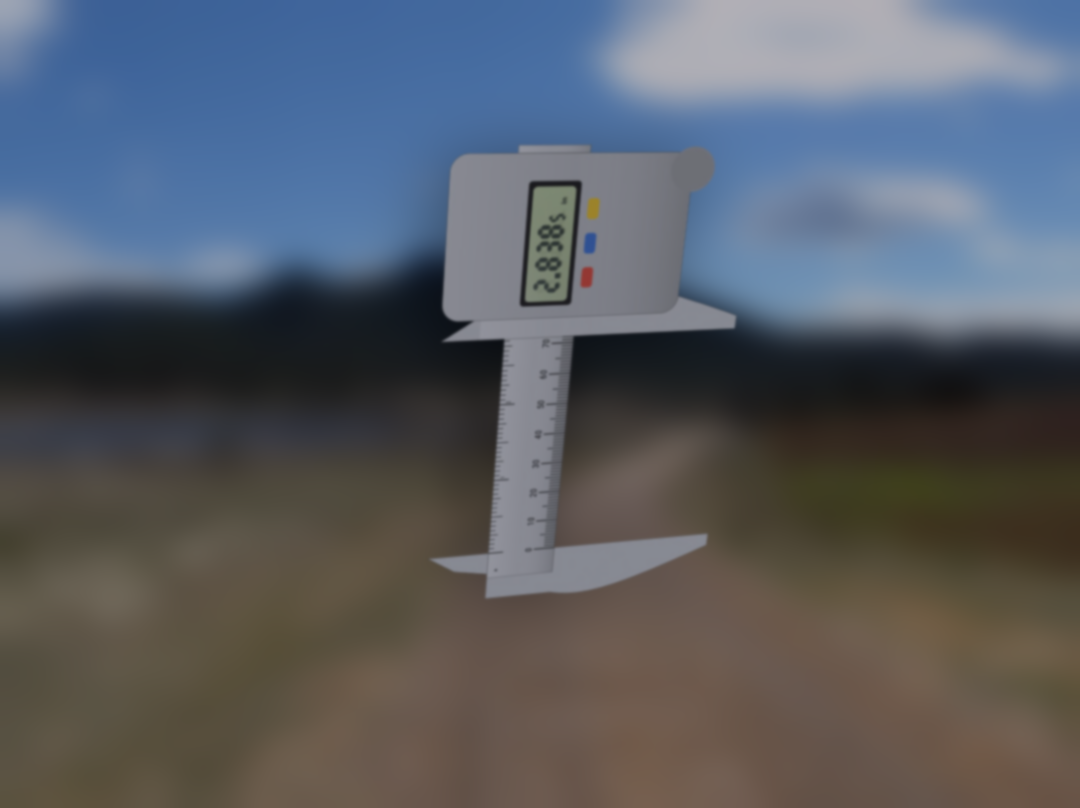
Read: value=2.8385 unit=in
